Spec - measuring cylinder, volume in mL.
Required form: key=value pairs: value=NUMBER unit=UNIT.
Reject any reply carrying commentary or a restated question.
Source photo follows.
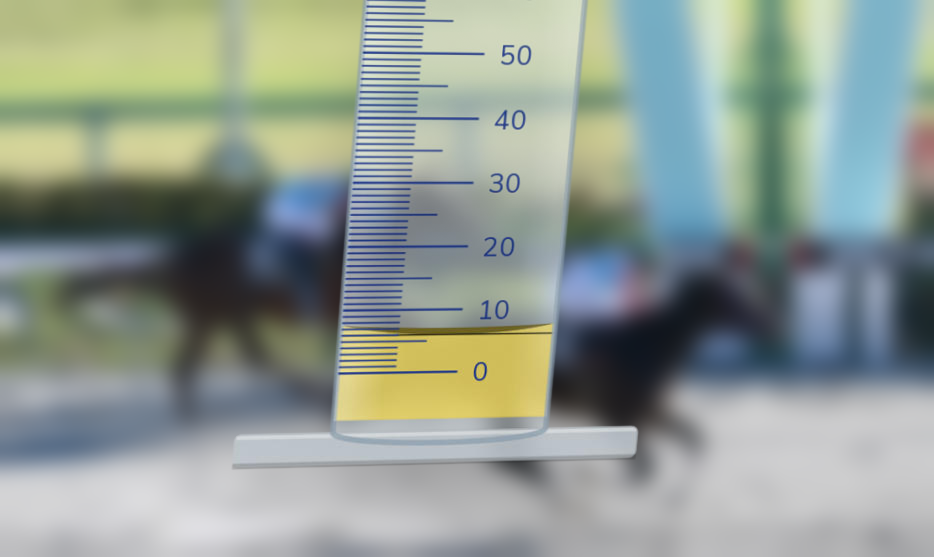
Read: value=6 unit=mL
